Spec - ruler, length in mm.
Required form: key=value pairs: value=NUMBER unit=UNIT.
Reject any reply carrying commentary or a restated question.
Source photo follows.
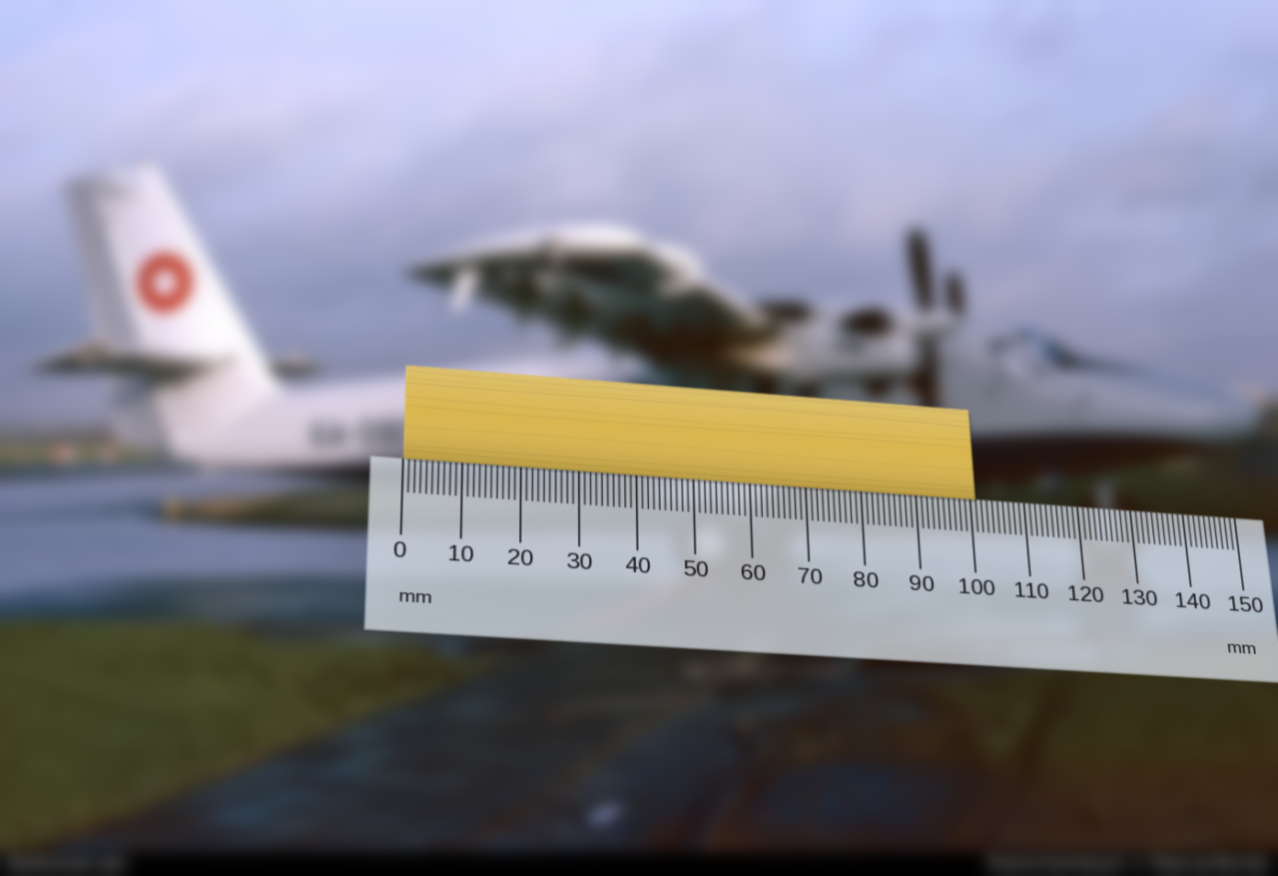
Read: value=101 unit=mm
